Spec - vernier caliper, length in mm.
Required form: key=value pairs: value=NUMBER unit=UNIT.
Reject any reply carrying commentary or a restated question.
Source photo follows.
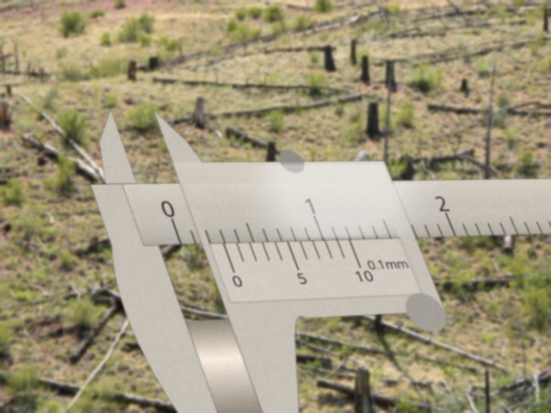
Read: value=2.9 unit=mm
